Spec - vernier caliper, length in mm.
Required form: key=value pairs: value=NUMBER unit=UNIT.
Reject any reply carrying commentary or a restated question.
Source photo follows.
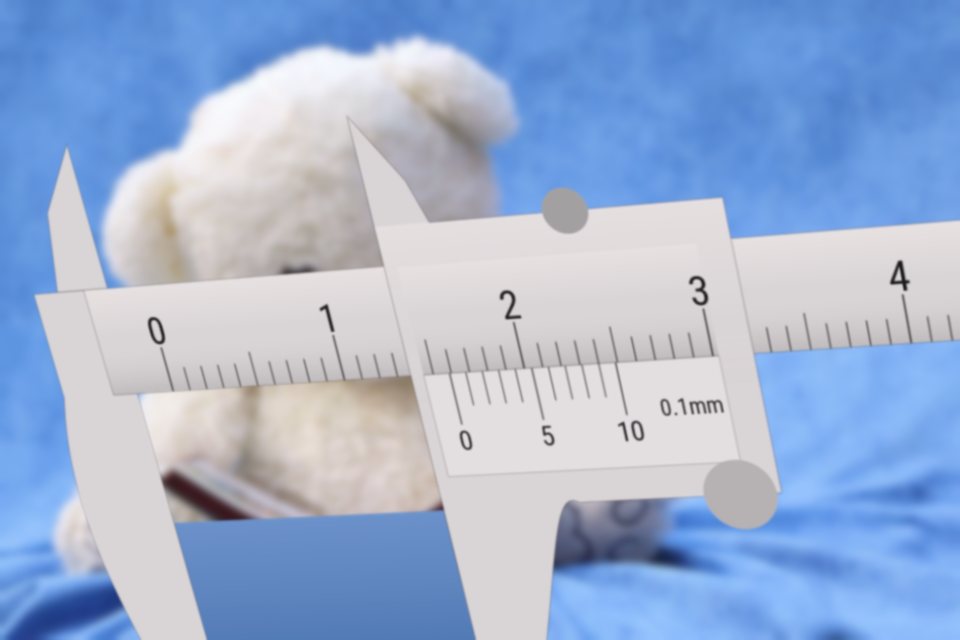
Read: value=15.9 unit=mm
